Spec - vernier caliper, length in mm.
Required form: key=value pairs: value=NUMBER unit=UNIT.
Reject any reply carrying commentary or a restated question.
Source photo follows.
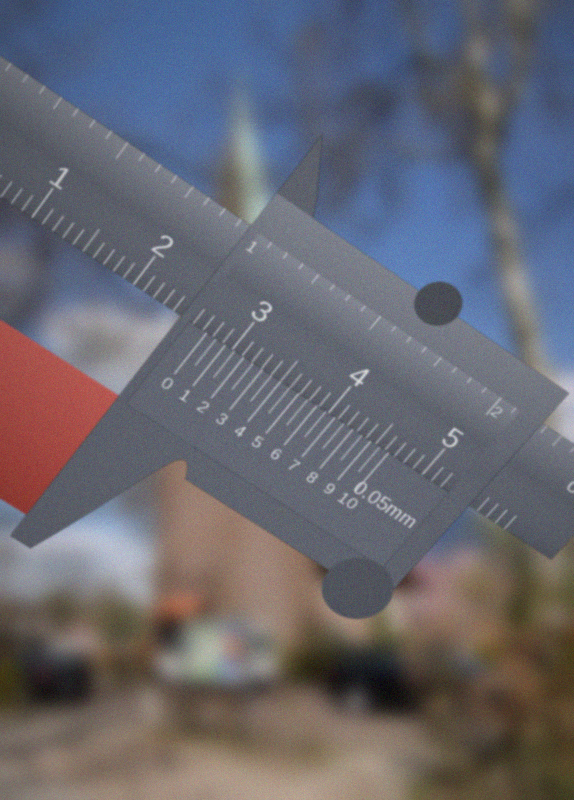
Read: value=27.4 unit=mm
